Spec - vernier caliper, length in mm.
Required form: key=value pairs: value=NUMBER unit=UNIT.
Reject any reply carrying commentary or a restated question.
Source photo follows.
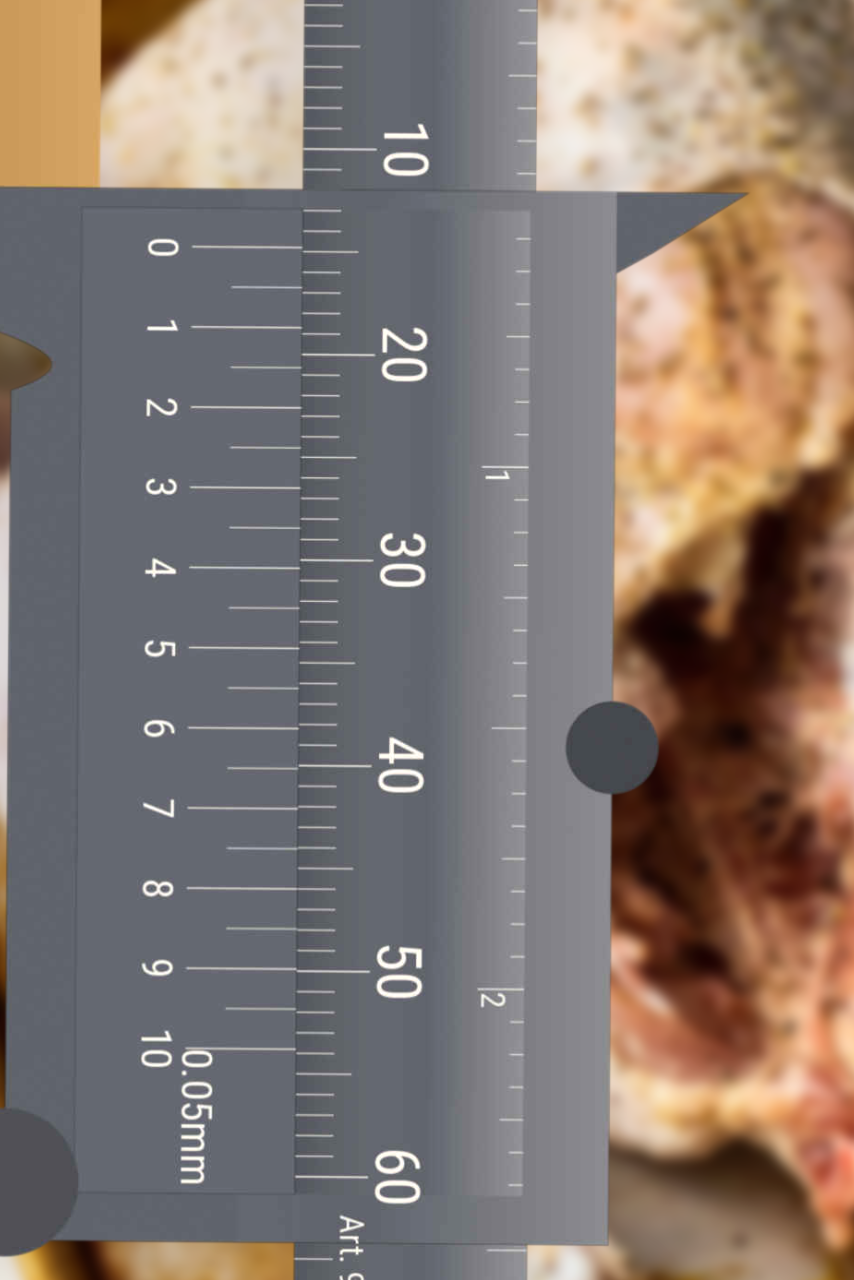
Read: value=14.8 unit=mm
